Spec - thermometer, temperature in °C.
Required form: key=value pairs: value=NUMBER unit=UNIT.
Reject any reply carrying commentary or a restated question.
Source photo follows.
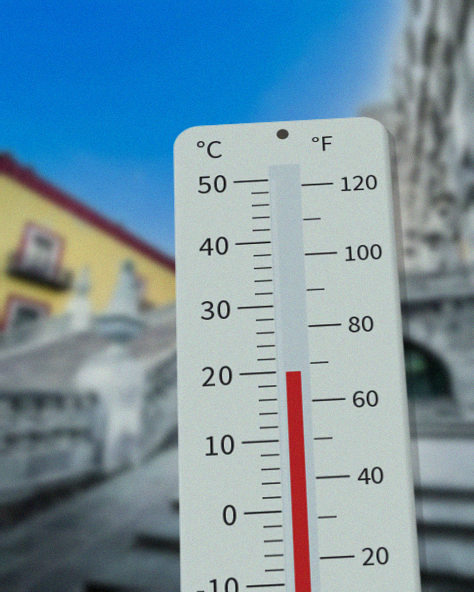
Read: value=20 unit=°C
